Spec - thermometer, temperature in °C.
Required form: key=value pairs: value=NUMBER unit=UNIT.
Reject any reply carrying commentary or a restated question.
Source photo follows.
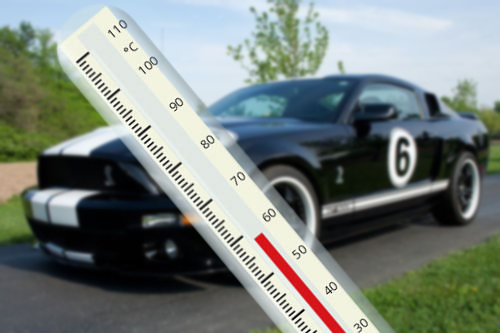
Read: value=58 unit=°C
